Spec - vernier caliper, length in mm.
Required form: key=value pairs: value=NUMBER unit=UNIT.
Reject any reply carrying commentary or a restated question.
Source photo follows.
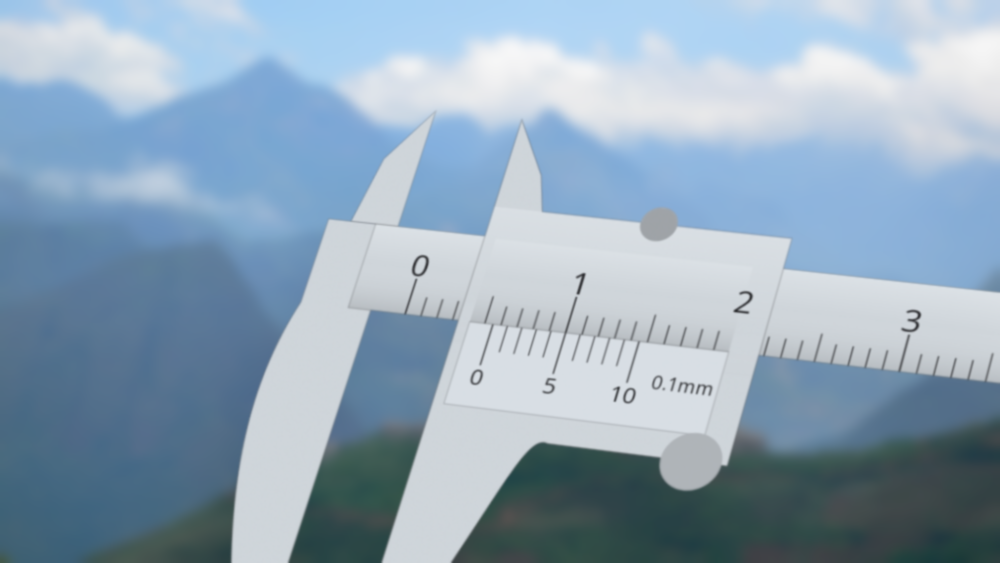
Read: value=5.5 unit=mm
